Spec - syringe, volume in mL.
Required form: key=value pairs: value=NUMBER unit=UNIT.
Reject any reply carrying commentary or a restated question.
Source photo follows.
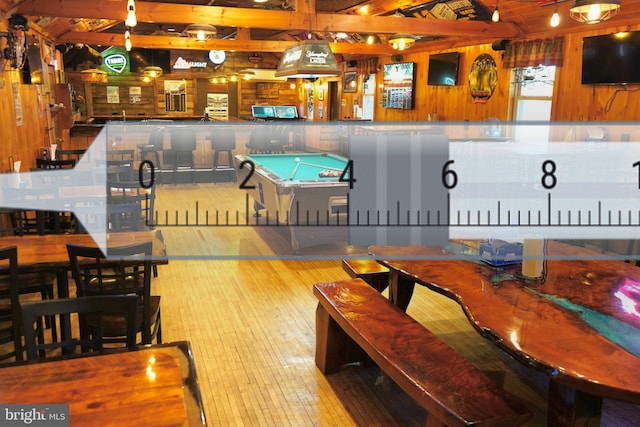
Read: value=4 unit=mL
